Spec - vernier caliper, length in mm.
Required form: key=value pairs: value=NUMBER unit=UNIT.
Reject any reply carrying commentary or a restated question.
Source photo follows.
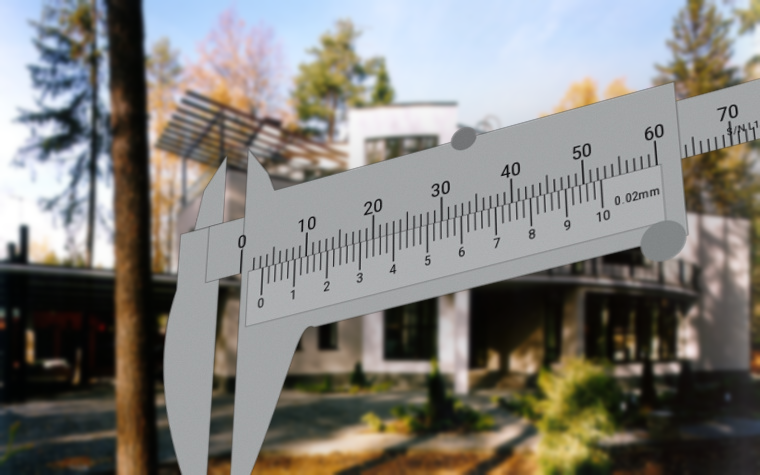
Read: value=3.4 unit=mm
